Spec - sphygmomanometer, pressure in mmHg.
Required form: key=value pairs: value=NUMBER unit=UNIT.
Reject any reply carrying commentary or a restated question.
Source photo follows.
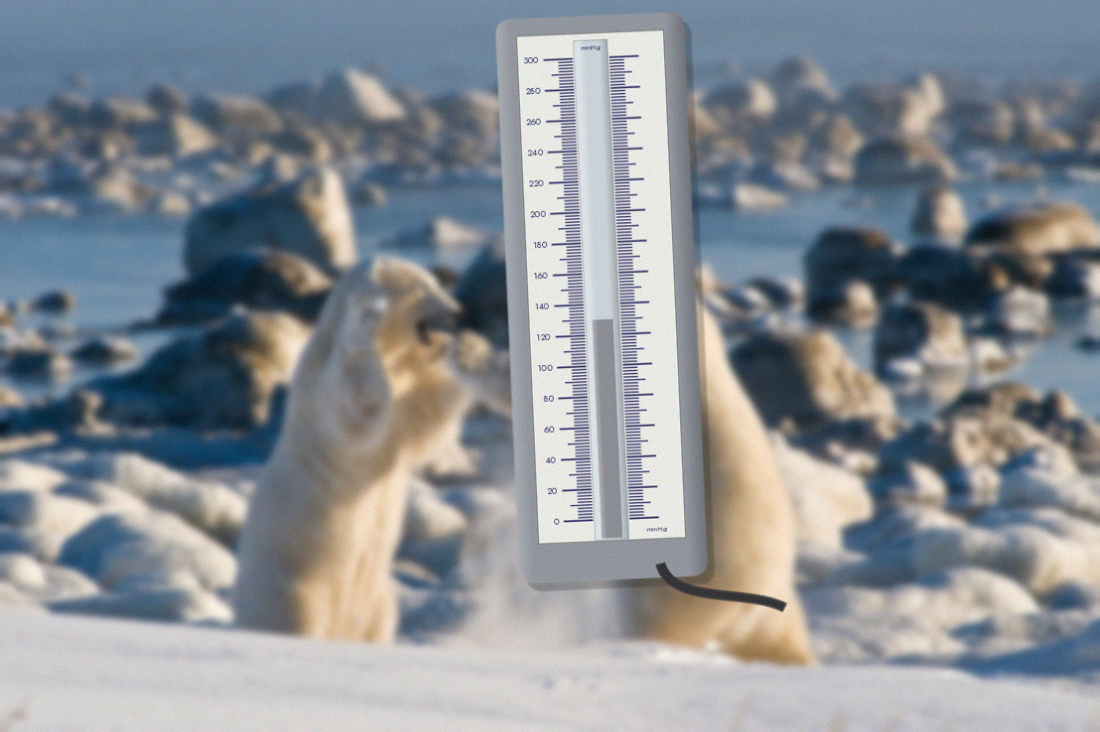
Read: value=130 unit=mmHg
